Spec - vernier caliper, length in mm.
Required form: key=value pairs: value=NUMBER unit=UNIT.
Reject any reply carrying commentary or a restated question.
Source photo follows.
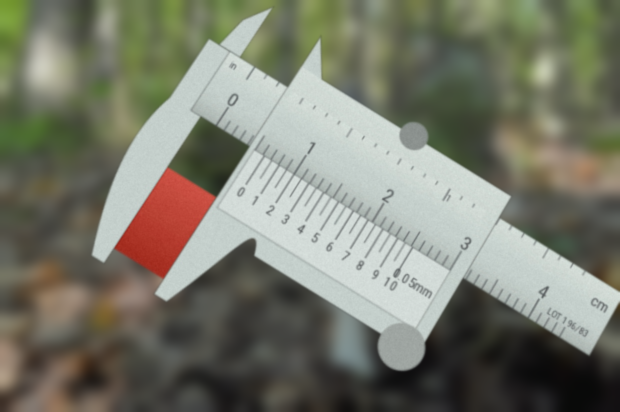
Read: value=6.2 unit=mm
